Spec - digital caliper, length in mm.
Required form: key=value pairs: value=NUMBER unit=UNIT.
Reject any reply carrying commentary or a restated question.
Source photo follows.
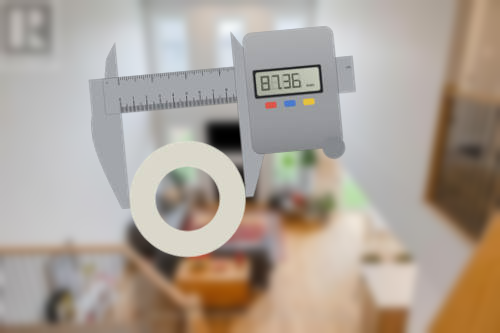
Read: value=87.36 unit=mm
